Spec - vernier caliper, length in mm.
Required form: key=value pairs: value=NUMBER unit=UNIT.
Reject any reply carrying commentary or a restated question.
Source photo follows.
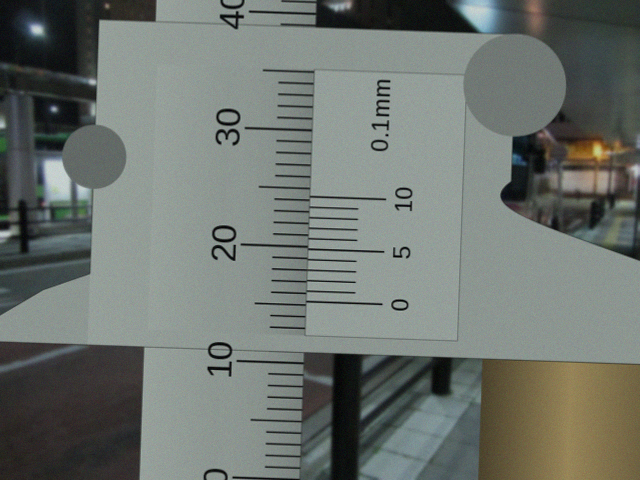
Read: value=15.3 unit=mm
